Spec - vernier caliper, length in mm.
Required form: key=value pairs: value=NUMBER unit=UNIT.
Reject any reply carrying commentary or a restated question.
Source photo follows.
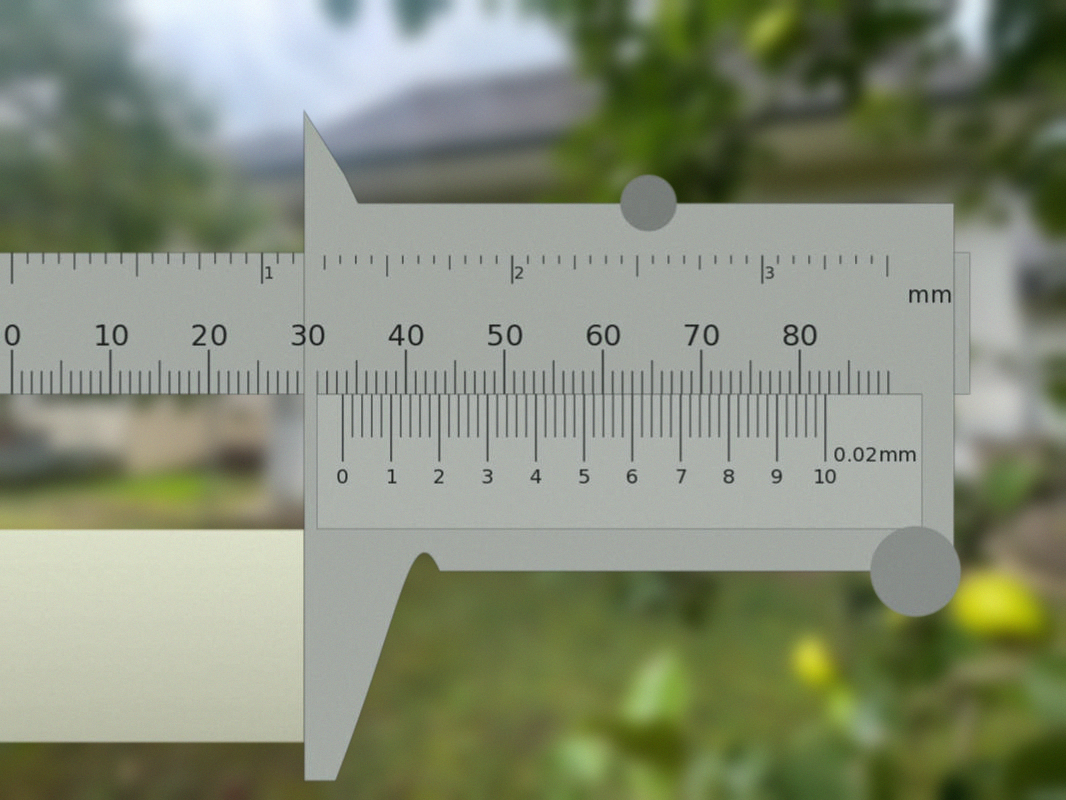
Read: value=33.6 unit=mm
